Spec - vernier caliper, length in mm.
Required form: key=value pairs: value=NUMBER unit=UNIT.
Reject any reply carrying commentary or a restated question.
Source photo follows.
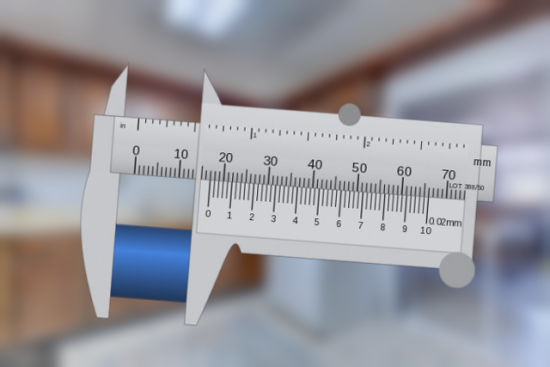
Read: value=17.0 unit=mm
